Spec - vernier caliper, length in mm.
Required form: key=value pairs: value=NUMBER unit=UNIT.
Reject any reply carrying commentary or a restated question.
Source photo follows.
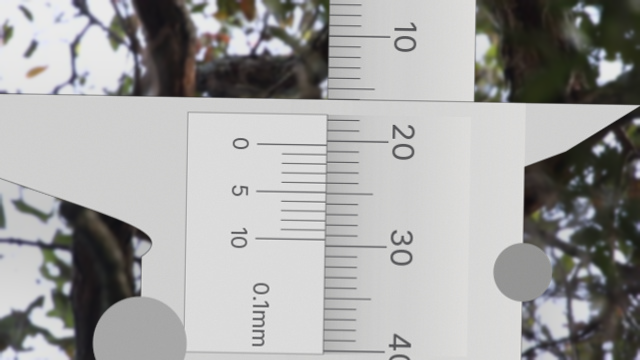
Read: value=20.4 unit=mm
